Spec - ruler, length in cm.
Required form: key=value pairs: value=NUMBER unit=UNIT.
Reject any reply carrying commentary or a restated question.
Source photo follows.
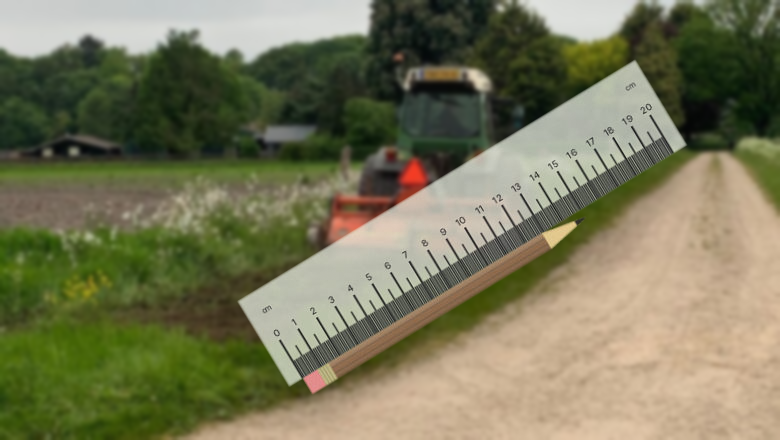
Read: value=15 unit=cm
